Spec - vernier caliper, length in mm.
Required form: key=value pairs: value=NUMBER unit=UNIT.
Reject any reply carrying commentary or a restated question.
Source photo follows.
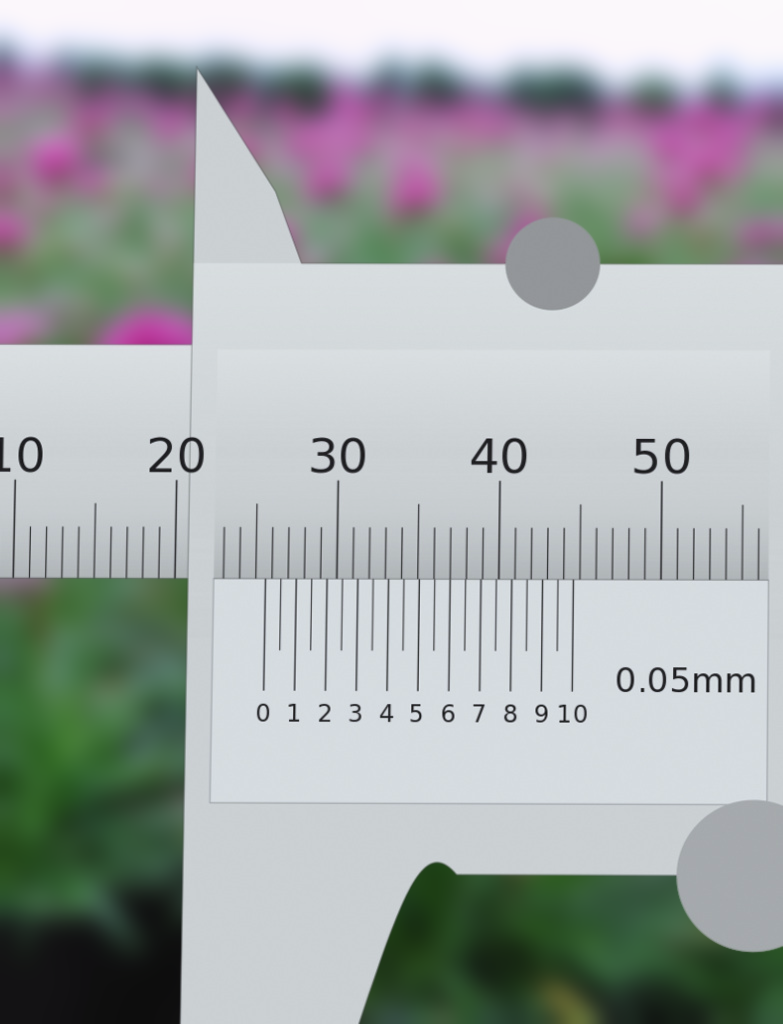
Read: value=25.6 unit=mm
